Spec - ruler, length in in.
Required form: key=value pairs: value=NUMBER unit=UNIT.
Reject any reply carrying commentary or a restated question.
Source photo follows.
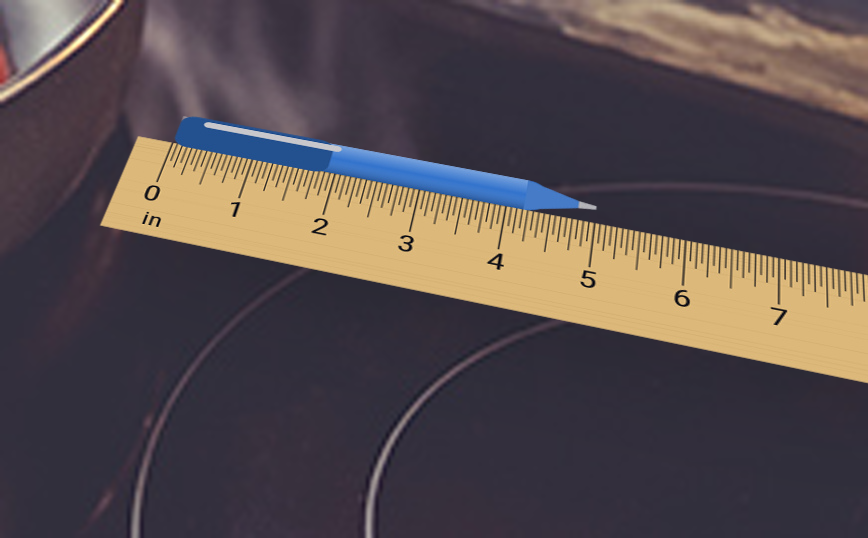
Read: value=5 unit=in
